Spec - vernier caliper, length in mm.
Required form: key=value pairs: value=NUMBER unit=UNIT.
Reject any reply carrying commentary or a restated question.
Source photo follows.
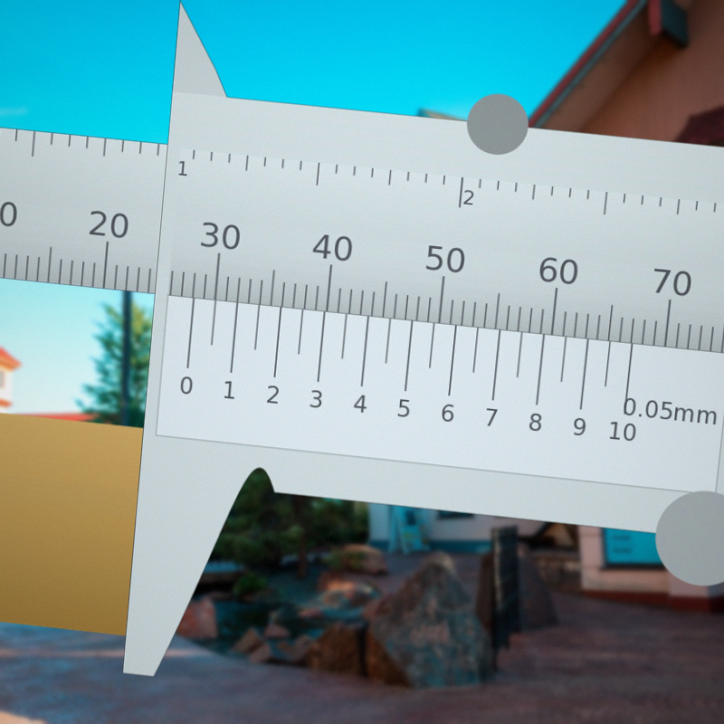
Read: value=28.1 unit=mm
